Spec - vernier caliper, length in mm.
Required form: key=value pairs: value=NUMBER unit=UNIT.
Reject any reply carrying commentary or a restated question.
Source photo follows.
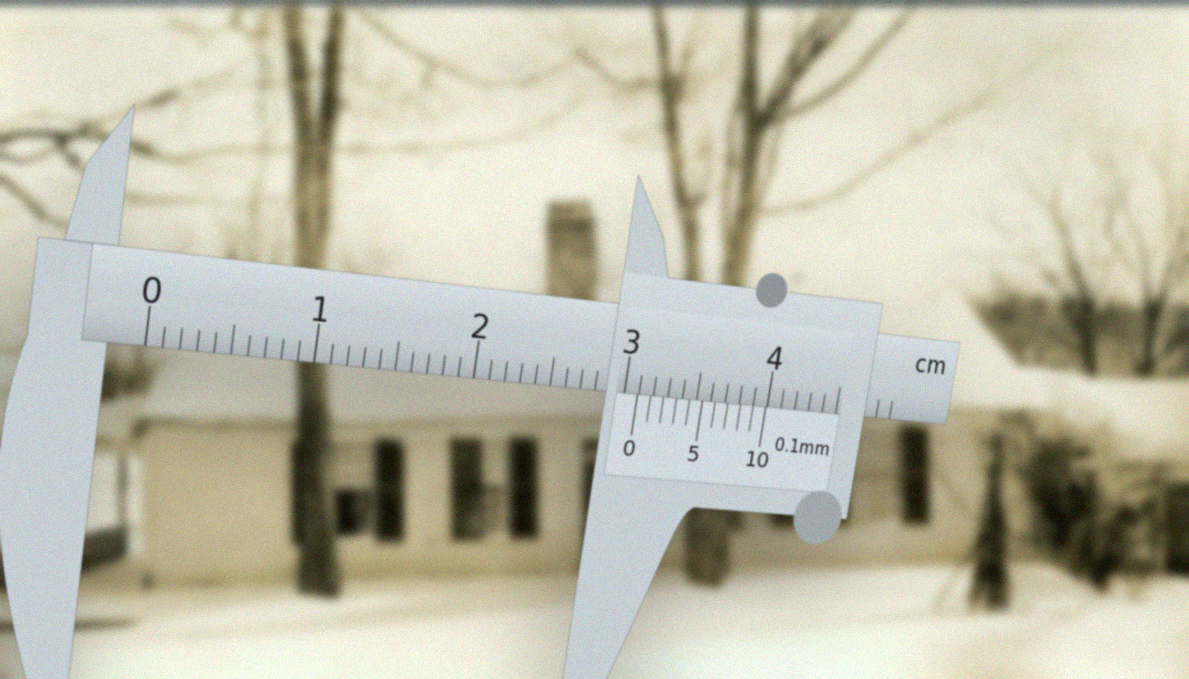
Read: value=30.9 unit=mm
